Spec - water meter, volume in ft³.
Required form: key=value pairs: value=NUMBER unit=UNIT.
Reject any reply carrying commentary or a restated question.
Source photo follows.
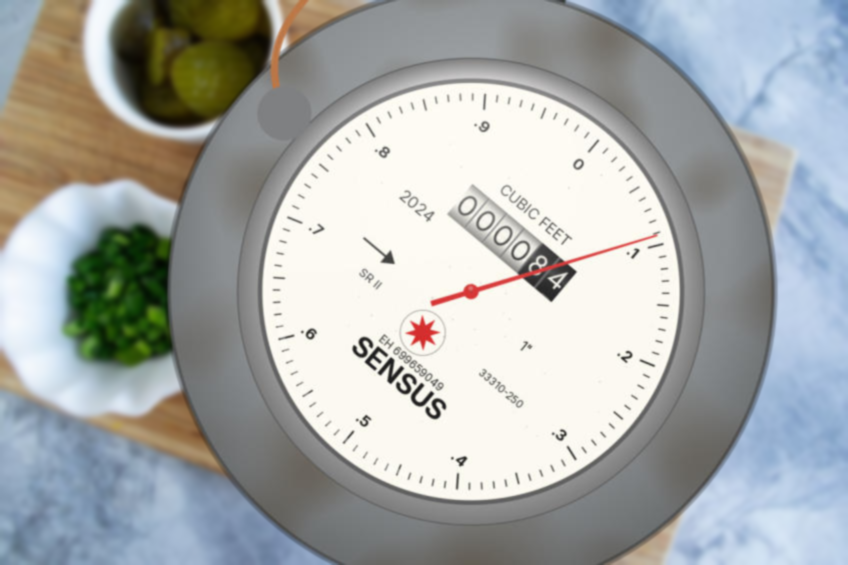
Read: value=84.09 unit=ft³
